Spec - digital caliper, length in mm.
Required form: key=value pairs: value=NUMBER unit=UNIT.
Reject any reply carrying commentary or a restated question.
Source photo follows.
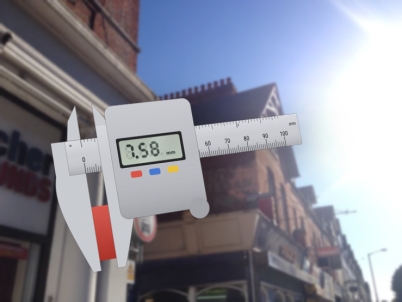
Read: value=7.58 unit=mm
